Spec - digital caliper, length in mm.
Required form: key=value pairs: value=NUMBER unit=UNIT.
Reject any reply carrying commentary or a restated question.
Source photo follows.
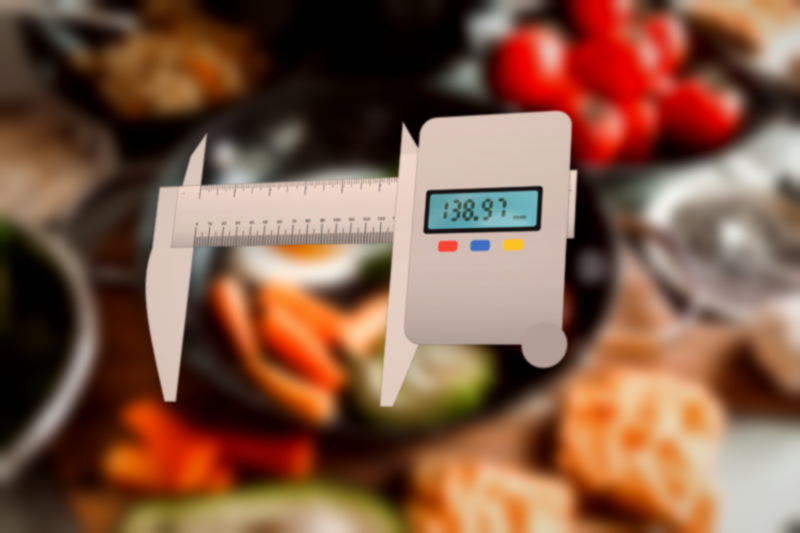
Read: value=138.97 unit=mm
